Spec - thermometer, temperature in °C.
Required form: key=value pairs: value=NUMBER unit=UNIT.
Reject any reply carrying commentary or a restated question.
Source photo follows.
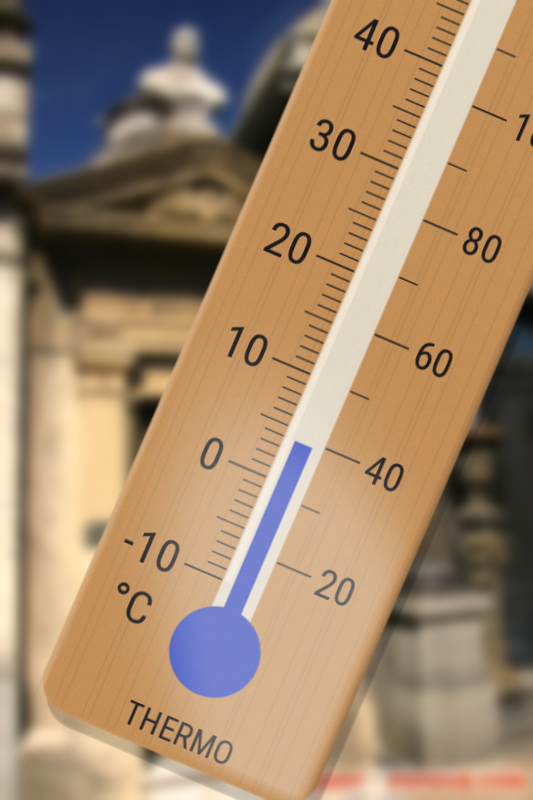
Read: value=4 unit=°C
